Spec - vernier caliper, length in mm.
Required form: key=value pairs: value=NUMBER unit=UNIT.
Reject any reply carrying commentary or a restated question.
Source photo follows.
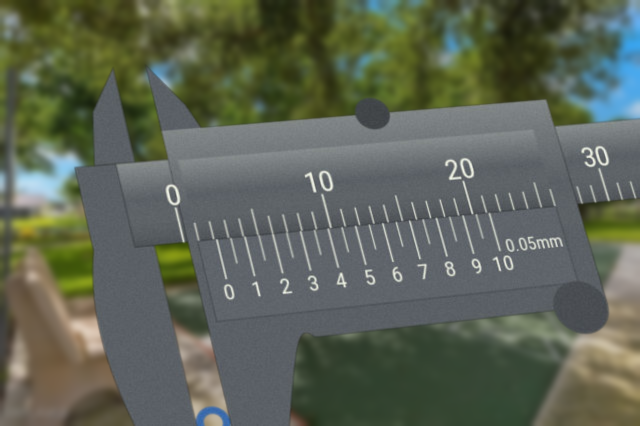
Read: value=2.2 unit=mm
